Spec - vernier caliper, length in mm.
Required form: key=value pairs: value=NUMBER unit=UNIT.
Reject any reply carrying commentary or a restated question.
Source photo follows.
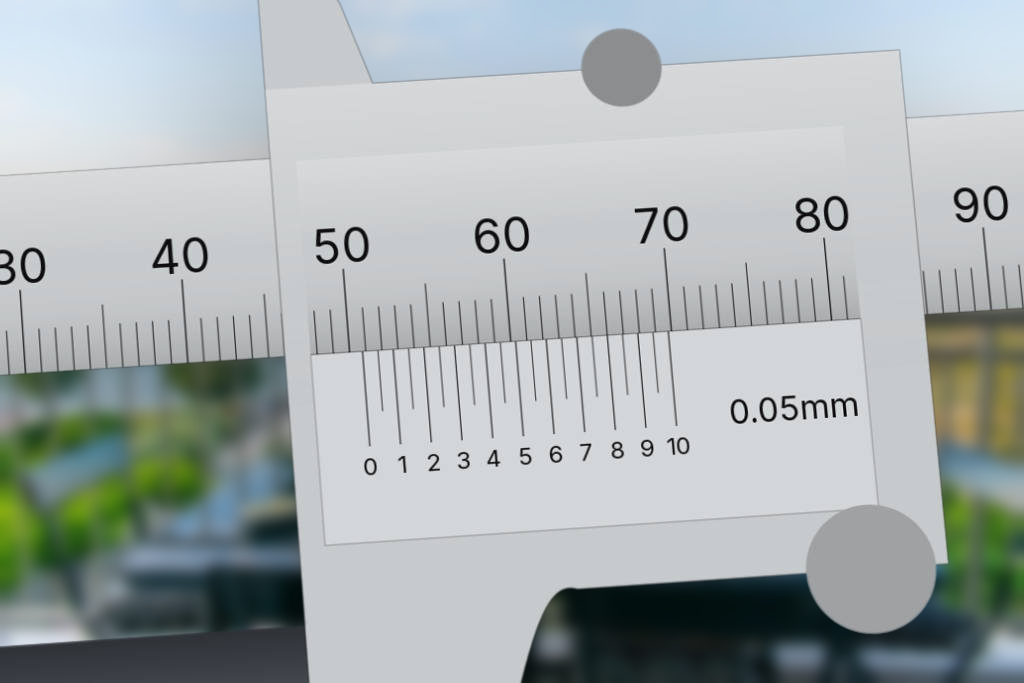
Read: value=50.8 unit=mm
